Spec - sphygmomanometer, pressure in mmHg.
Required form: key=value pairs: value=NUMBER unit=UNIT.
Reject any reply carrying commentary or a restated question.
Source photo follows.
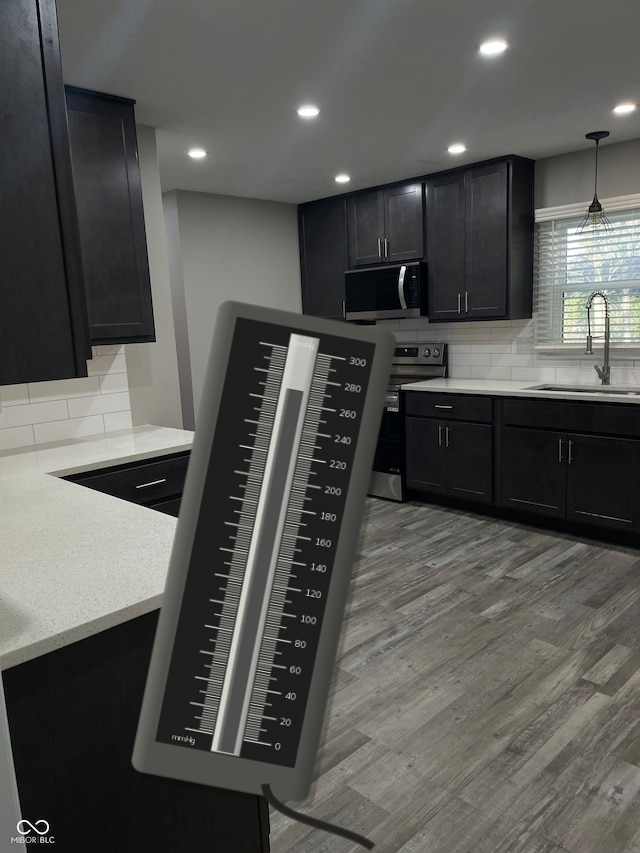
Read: value=270 unit=mmHg
